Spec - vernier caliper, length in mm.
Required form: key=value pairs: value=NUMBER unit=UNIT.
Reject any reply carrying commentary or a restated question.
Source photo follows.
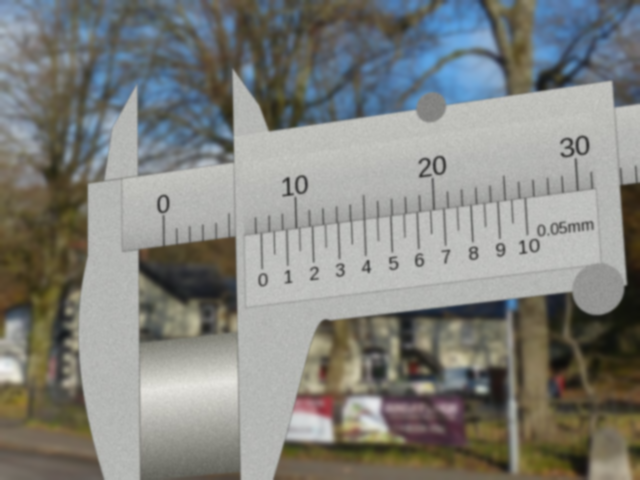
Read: value=7.4 unit=mm
